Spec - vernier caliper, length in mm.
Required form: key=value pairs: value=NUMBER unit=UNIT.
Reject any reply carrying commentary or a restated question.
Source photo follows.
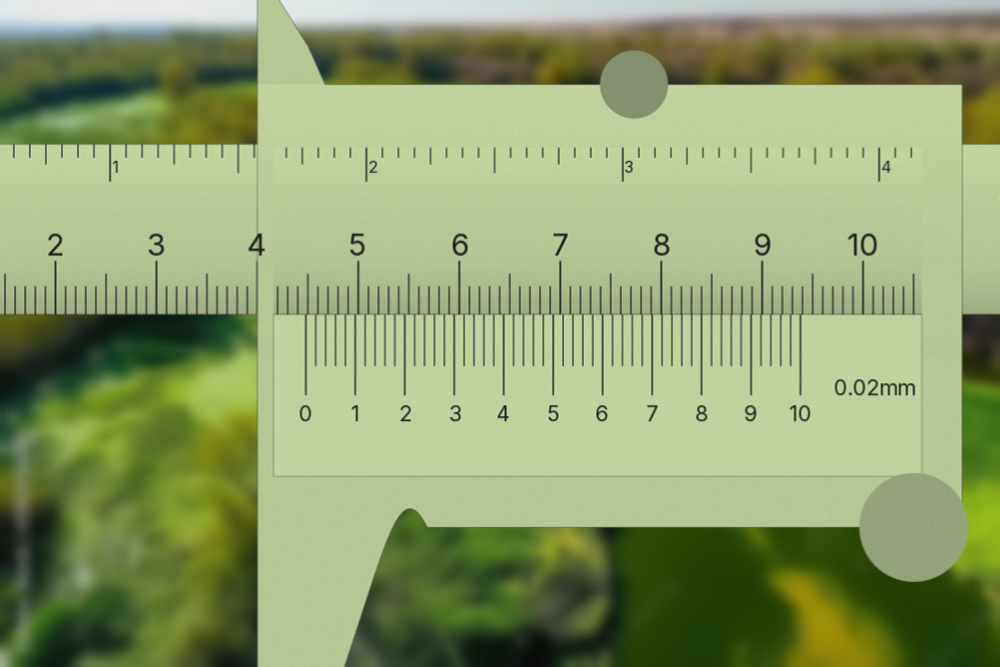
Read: value=44.8 unit=mm
